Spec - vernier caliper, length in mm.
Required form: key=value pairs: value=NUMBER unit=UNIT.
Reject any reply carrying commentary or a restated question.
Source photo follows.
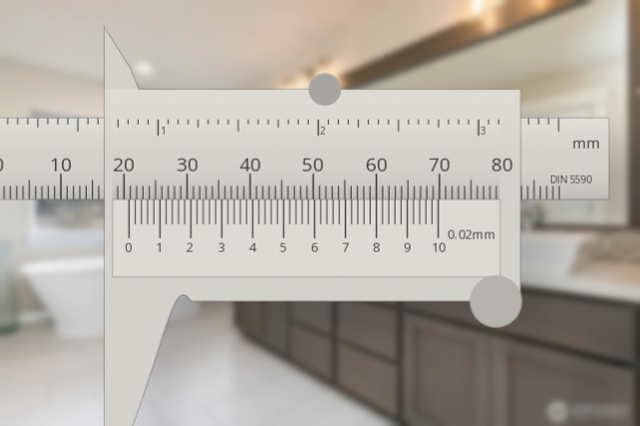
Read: value=20.8 unit=mm
